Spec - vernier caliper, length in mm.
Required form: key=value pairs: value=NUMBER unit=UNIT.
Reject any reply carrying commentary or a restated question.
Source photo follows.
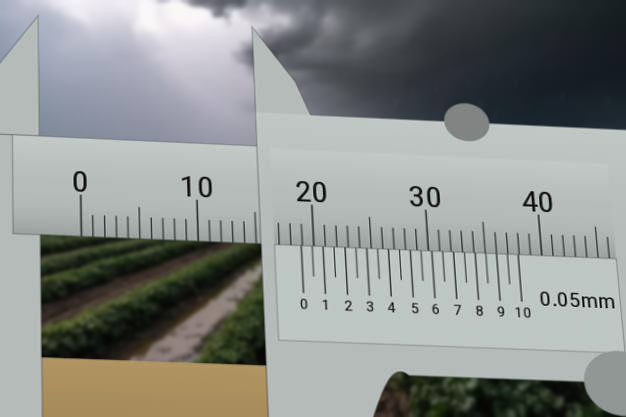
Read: value=18.9 unit=mm
